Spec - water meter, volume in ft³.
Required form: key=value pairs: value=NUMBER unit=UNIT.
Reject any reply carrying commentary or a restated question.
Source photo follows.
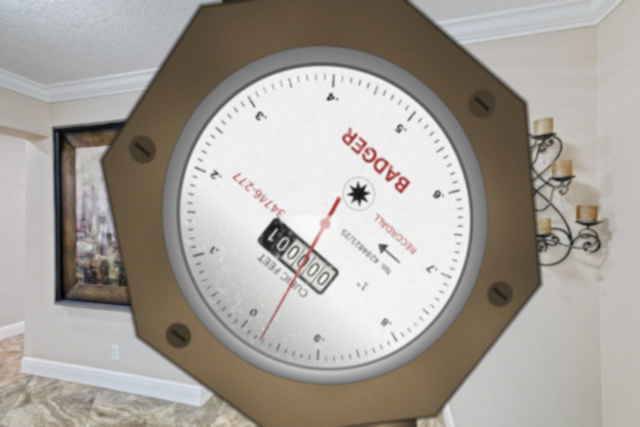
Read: value=0.97 unit=ft³
